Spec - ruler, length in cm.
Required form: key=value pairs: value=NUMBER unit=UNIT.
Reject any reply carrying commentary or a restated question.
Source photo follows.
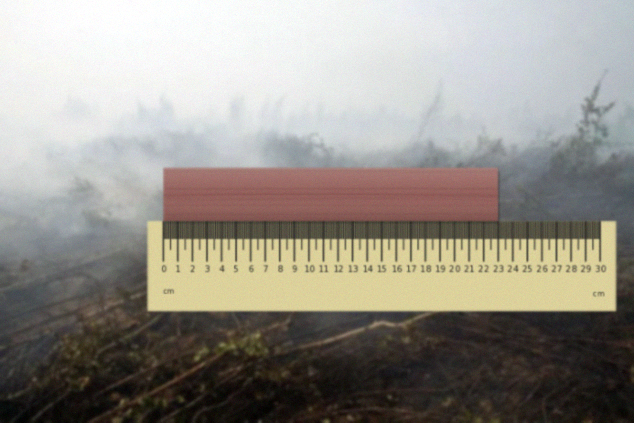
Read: value=23 unit=cm
